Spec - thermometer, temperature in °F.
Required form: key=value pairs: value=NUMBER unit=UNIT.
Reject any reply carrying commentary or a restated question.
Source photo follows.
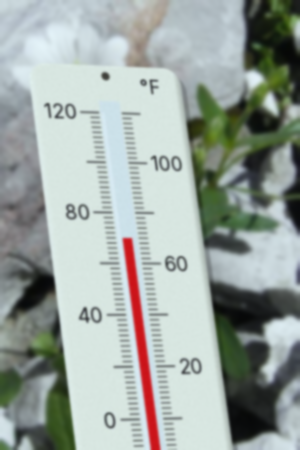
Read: value=70 unit=°F
